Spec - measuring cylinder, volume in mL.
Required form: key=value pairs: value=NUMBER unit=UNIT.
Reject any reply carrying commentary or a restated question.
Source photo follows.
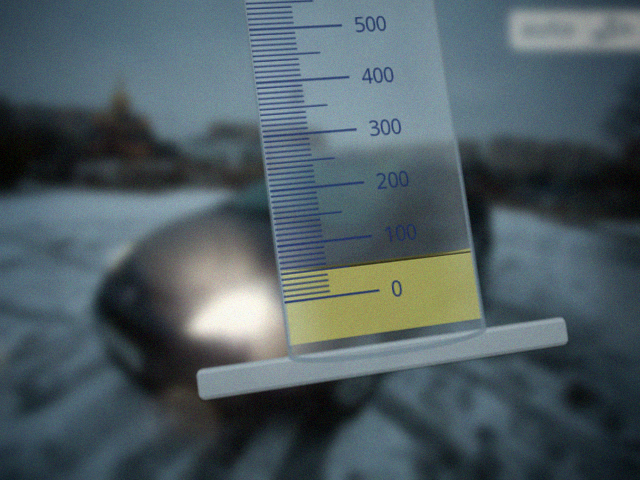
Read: value=50 unit=mL
